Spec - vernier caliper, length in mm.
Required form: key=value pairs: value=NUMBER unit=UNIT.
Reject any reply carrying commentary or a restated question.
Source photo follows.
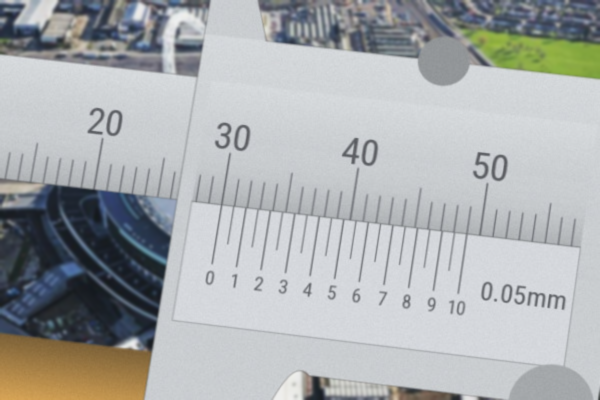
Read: value=30.0 unit=mm
